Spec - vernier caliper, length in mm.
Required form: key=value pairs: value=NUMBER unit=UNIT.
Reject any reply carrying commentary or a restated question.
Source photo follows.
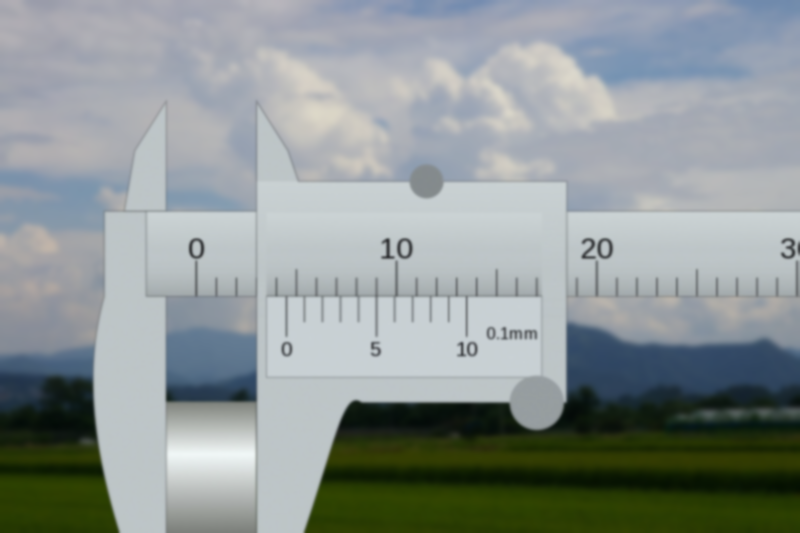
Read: value=4.5 unit=mm
